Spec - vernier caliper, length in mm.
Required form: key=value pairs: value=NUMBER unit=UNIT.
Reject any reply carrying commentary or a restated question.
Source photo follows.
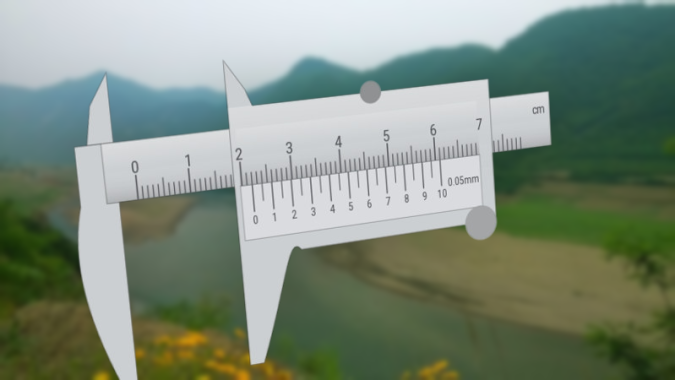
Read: value=22.0 unit=mm
